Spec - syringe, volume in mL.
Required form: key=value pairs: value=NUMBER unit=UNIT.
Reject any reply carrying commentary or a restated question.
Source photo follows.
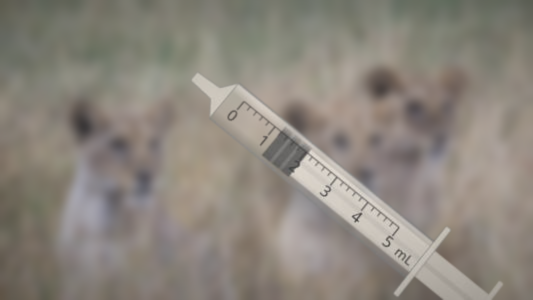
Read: value=1.2 unit=mL
